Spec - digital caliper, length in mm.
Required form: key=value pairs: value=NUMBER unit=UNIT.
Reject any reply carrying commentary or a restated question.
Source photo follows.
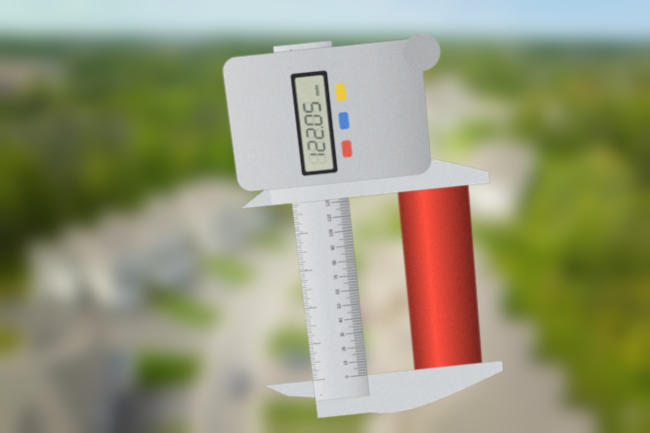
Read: value=122.05 unit=mm
